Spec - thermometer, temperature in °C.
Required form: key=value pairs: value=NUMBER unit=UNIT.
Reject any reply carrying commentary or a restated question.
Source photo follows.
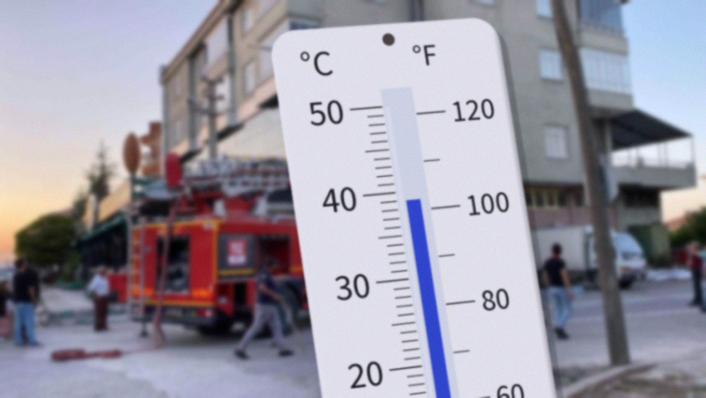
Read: value=39 unit=°C
